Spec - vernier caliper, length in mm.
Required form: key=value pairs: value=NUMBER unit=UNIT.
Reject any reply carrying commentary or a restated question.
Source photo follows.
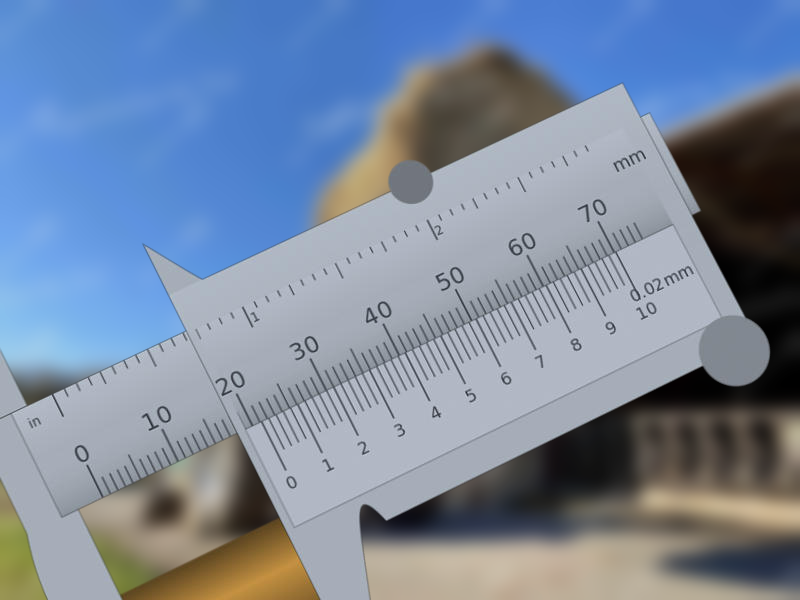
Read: value=21.2 unit=mm
